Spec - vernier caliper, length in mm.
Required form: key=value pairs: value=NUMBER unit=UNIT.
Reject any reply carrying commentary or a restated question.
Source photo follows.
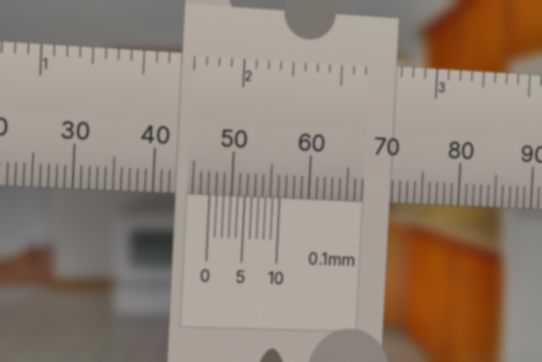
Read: value=47.2 unit=mm
